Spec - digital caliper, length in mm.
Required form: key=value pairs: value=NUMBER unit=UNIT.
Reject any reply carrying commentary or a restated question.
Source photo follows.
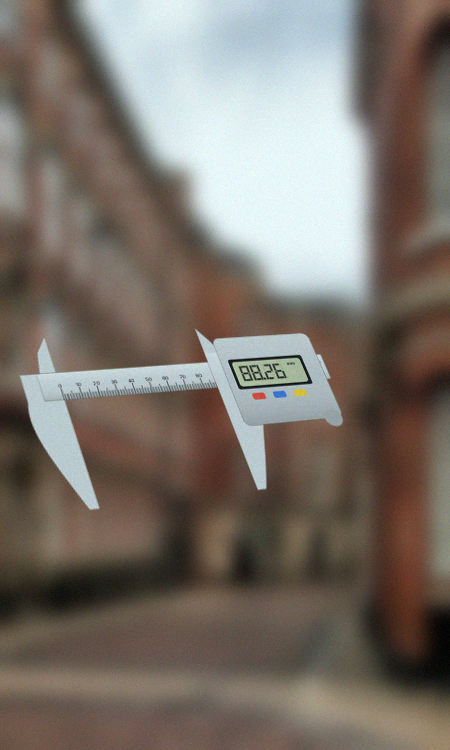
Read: value=88.26 unit=mm
